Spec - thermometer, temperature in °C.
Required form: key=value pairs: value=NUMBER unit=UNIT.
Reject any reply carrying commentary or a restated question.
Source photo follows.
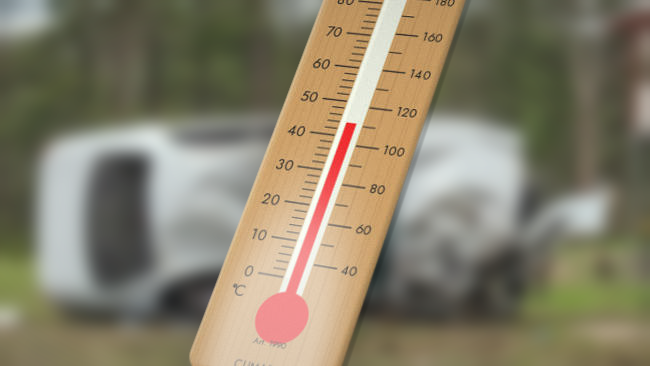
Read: value=44 unit=°C
